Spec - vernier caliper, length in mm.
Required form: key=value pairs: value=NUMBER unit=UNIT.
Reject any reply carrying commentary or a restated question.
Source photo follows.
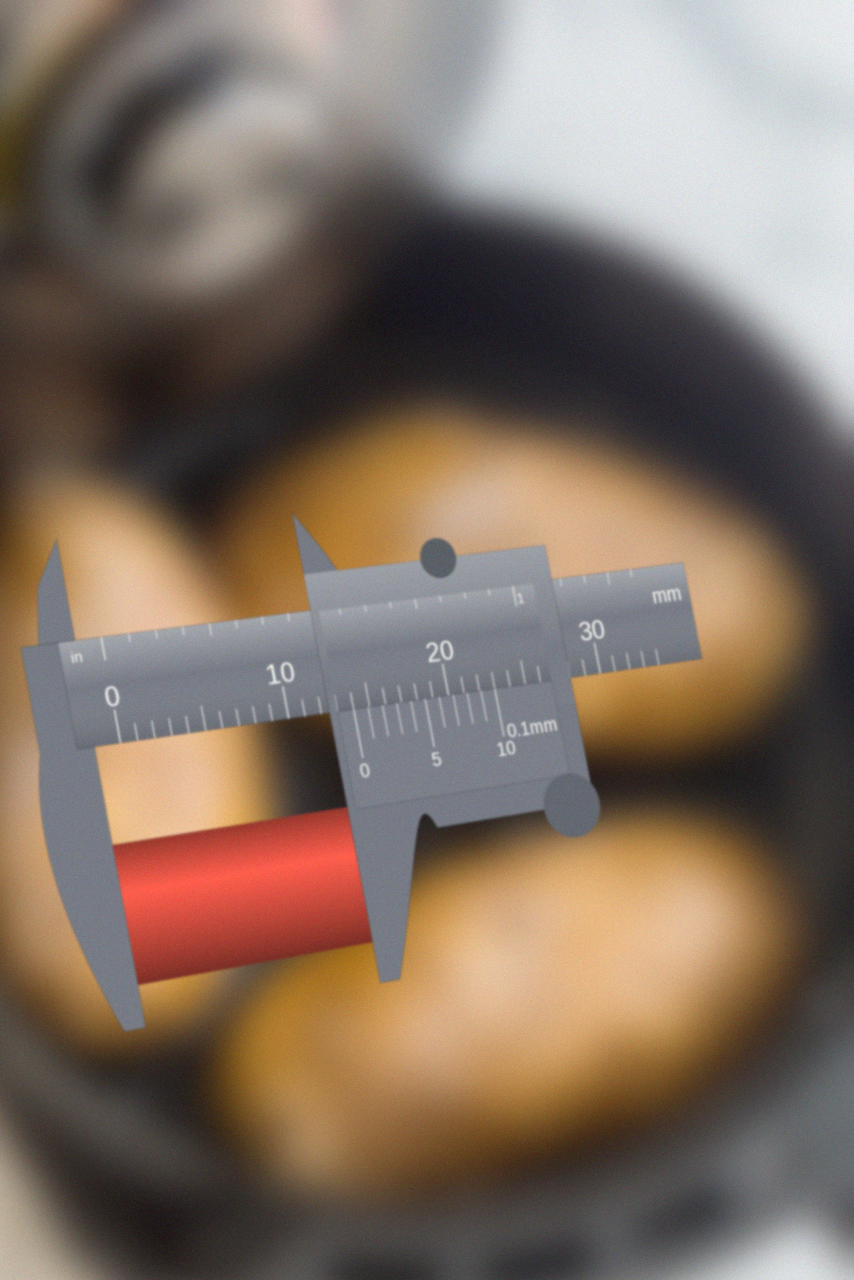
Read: value=14.0 unit=mm
